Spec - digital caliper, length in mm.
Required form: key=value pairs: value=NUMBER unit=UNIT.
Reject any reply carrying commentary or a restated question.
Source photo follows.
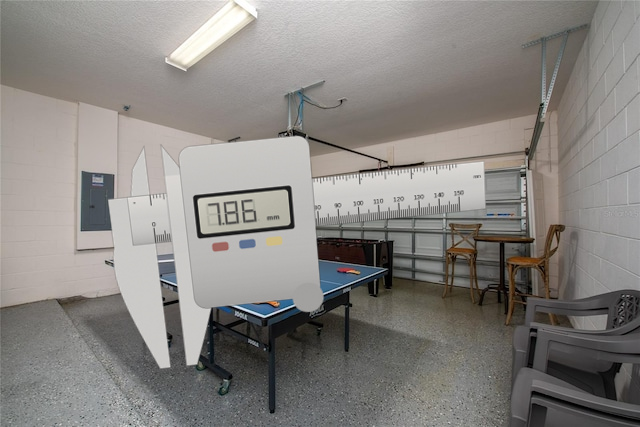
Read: value=7.86 unit=mm
